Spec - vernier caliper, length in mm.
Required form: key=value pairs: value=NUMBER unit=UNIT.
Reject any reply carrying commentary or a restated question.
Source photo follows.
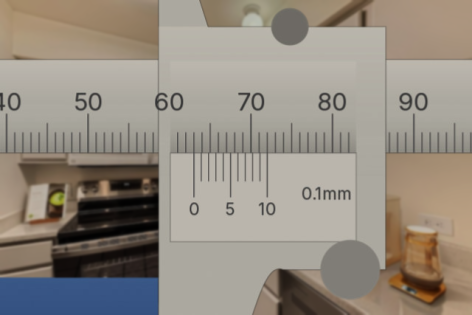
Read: value=63.0 unit=mm
